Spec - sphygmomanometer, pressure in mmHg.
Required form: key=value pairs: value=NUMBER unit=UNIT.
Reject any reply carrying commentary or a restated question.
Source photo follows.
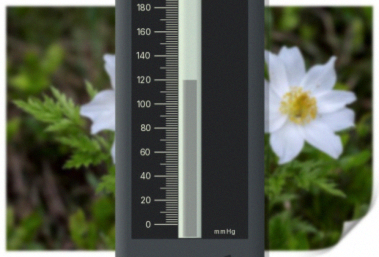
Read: value=120 unit=mmHg
